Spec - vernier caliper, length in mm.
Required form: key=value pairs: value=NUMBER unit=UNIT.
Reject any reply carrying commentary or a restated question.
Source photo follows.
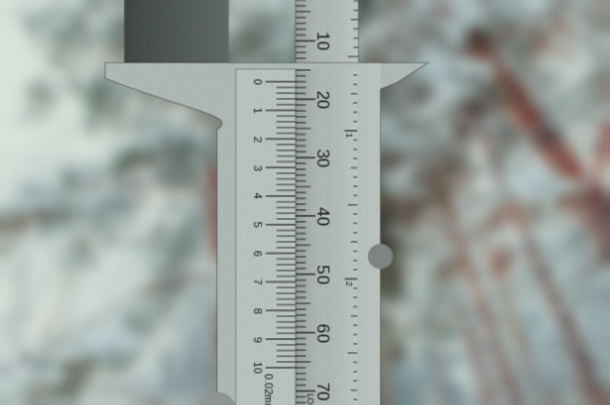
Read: value=17.0 unit=mm
